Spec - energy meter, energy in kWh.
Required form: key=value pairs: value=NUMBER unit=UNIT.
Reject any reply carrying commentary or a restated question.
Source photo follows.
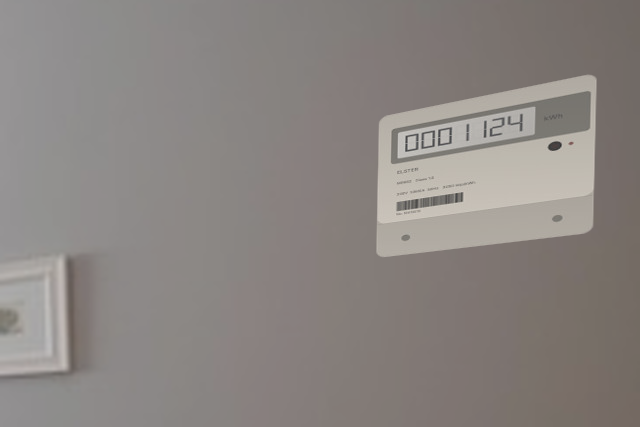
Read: value=1124 unit=kWh
